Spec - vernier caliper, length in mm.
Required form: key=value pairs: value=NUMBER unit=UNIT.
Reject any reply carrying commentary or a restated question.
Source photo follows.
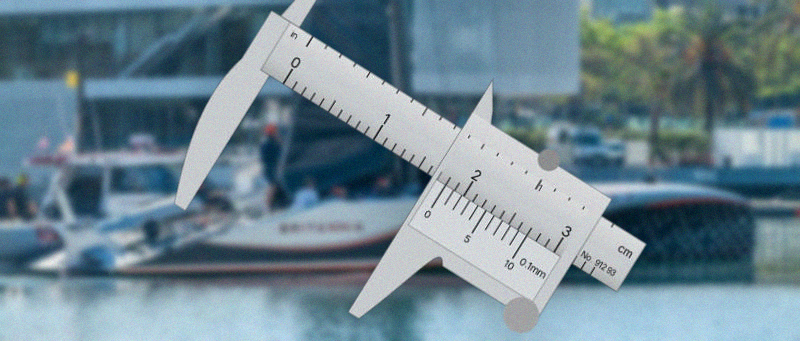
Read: value=18.0 unit=mm
